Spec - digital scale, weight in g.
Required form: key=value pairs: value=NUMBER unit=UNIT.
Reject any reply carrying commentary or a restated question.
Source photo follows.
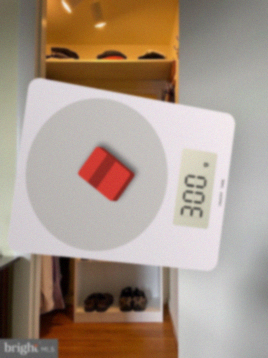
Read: value=300 unit=g
